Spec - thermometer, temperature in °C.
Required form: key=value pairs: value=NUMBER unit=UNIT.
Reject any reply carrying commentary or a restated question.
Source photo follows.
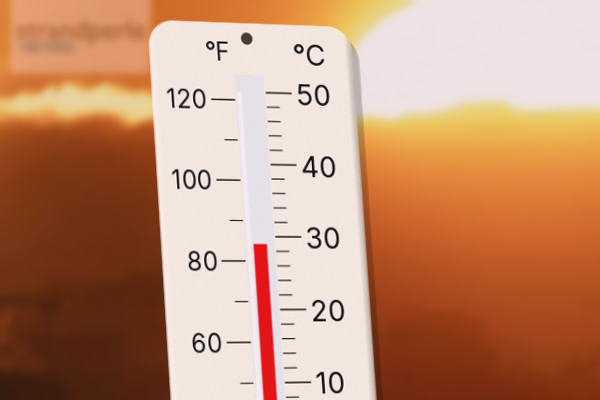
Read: value=29 unit=°C
